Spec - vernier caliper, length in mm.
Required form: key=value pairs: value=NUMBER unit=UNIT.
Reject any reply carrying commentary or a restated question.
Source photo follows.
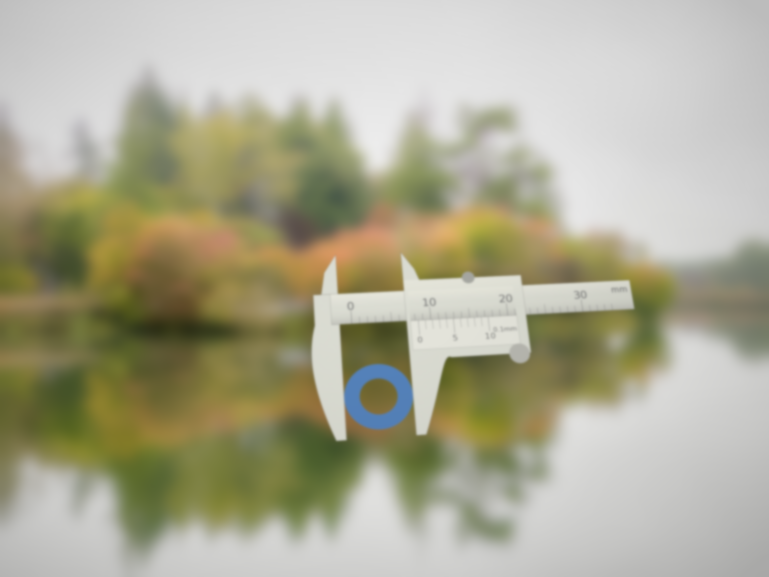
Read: value=8.4 unit=mm
